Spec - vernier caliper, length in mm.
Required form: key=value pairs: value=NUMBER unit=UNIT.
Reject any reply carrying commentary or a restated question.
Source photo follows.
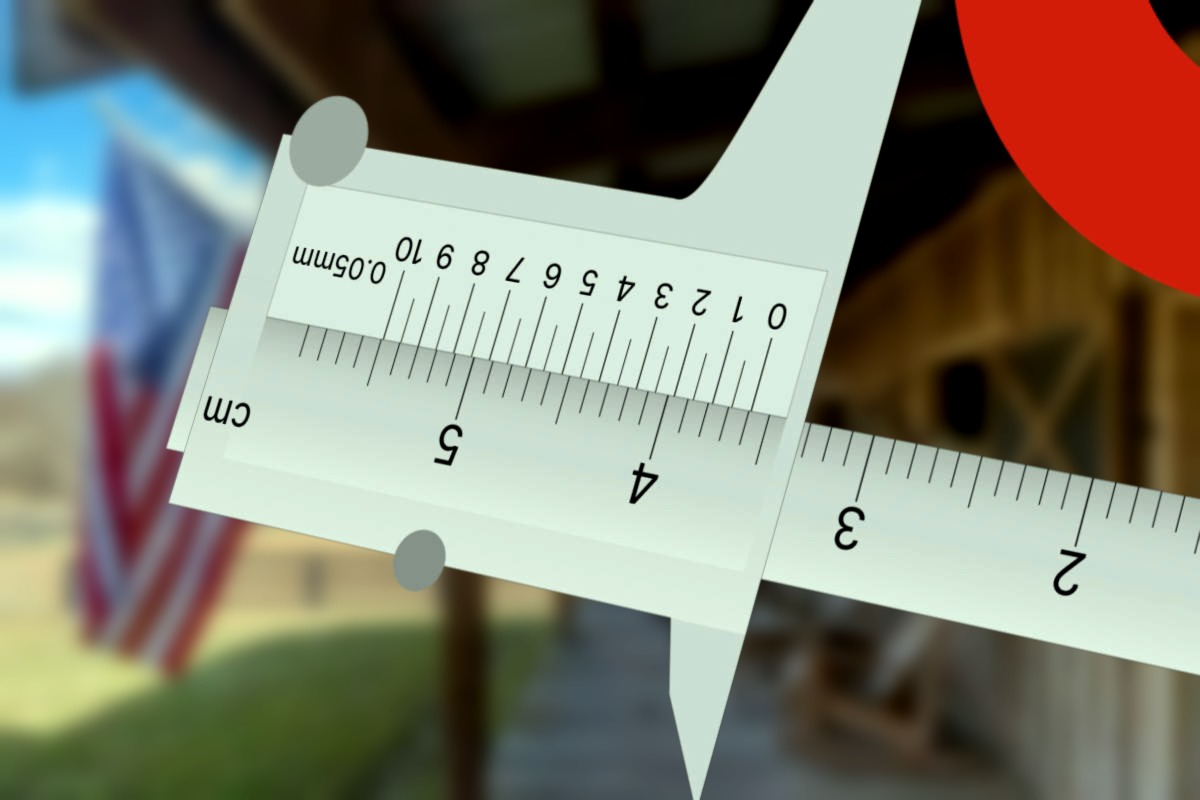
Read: value=35.9 unit=mm
